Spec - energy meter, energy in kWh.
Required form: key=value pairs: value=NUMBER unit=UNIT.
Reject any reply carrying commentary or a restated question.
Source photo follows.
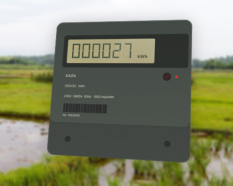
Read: value=27 unit=kWh
